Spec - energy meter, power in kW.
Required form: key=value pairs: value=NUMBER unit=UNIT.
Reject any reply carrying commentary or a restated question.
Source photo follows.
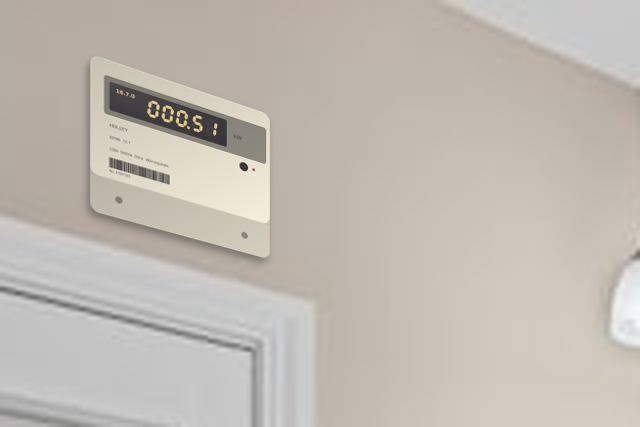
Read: value=0.51 unit=kW
